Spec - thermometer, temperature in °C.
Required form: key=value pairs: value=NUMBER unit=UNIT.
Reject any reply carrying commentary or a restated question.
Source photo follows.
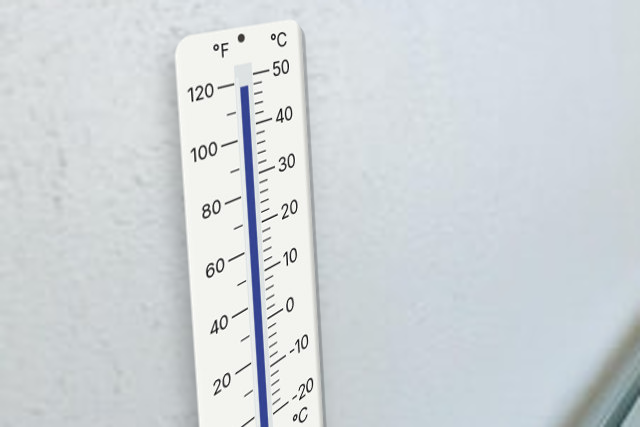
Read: value=48 unit=°C
